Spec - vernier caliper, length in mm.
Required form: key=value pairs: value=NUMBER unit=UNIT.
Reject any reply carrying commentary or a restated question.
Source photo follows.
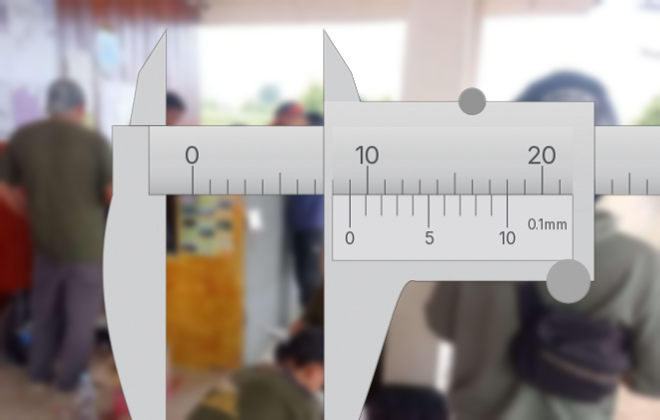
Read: value=9.0 unit=mm
